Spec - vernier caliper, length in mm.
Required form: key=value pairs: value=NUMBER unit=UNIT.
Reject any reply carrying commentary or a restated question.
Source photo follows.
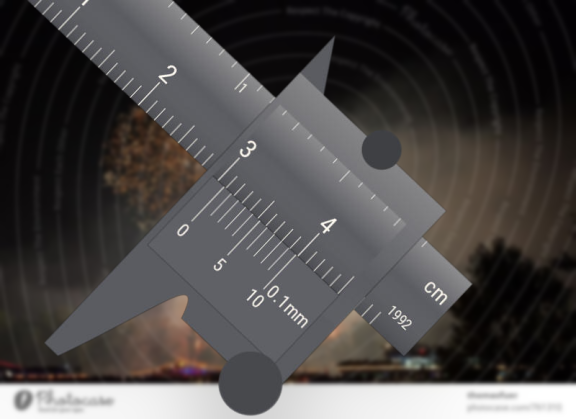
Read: value=30.8 unit=mm
